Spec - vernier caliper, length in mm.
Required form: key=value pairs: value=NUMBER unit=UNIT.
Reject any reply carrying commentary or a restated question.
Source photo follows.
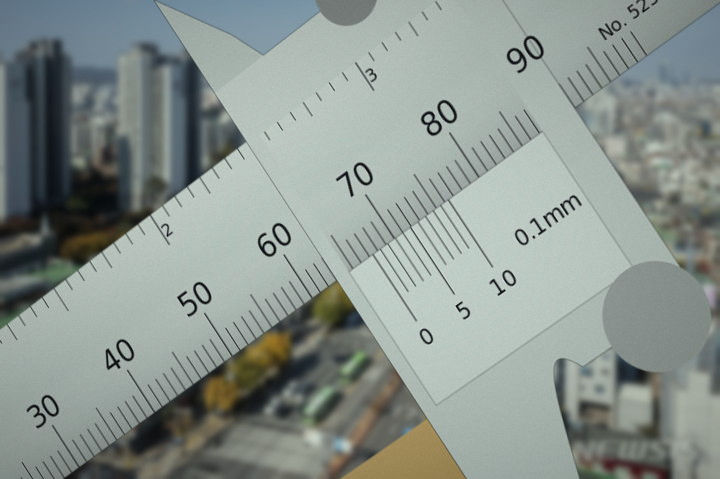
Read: value=67.4 unit=mm
